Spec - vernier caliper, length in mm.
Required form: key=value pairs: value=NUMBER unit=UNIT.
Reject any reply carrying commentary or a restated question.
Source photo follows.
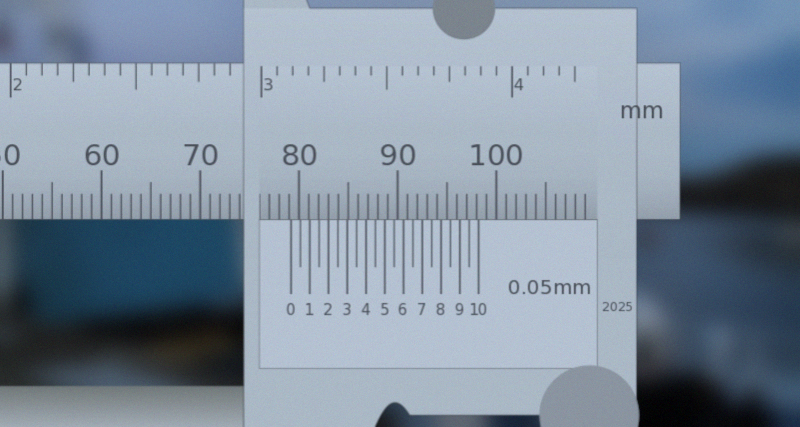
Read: value=79.2 unit=mm
